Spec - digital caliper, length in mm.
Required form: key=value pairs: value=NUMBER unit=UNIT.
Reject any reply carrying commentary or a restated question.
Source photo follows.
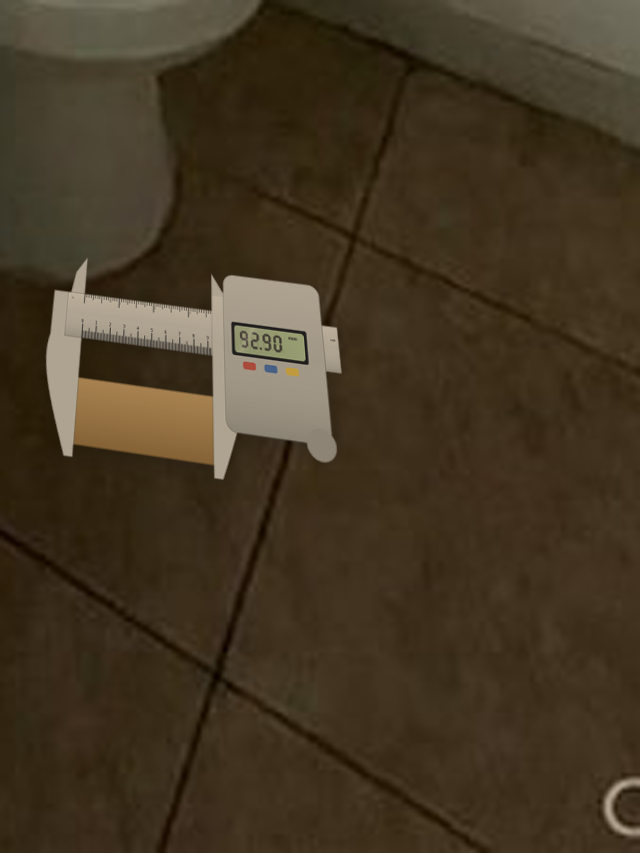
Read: value=92.90 unit=mm
